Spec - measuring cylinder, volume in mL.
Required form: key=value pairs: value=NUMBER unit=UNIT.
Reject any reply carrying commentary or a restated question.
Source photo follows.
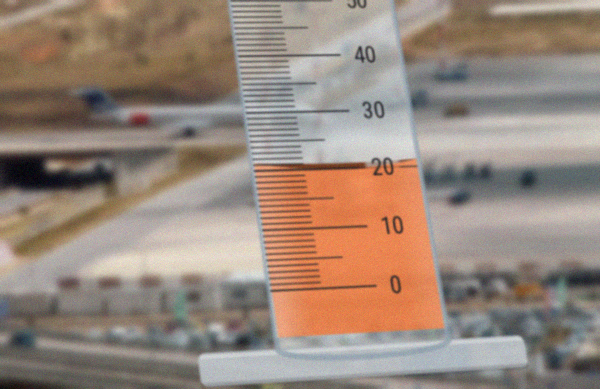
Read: value=20 unit=mL
